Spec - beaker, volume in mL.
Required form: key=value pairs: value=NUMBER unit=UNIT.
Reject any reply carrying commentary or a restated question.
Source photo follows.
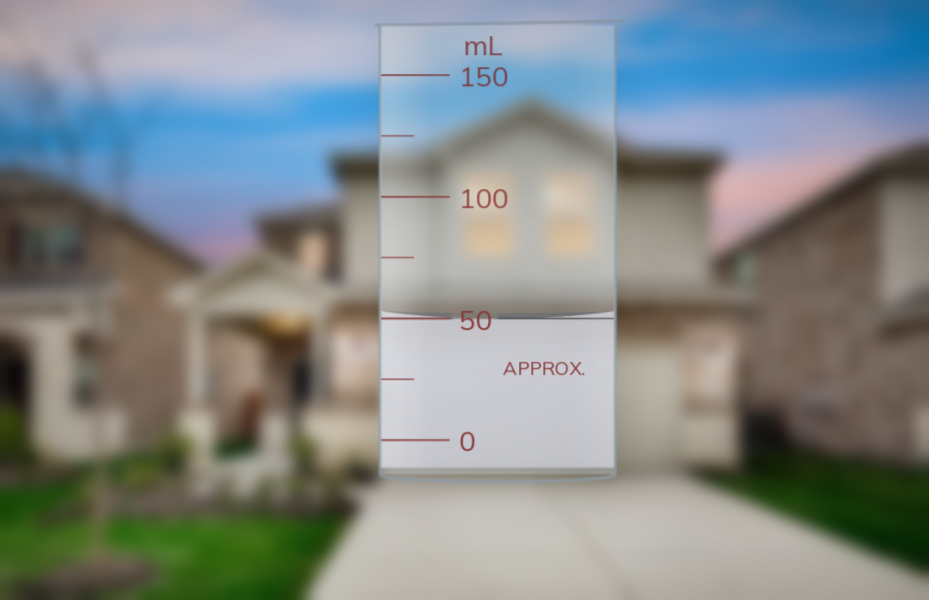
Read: value=50 unit=mL
